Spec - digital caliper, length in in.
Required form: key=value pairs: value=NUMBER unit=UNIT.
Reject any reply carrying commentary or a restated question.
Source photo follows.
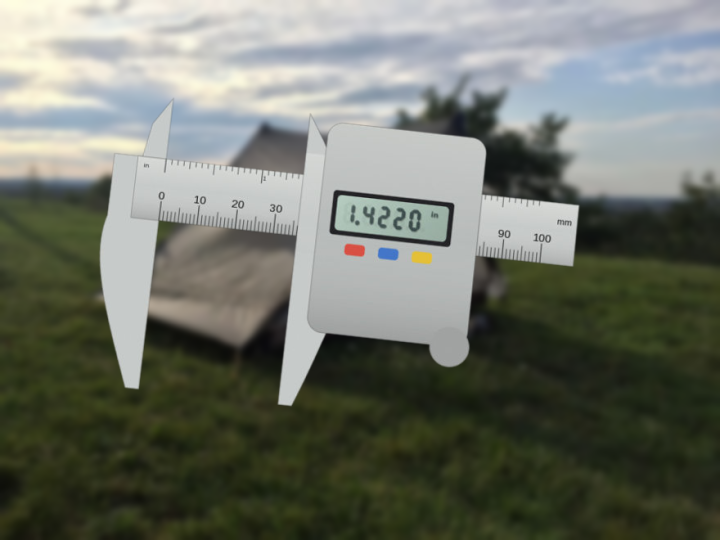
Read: value=1.4220 unit=in
